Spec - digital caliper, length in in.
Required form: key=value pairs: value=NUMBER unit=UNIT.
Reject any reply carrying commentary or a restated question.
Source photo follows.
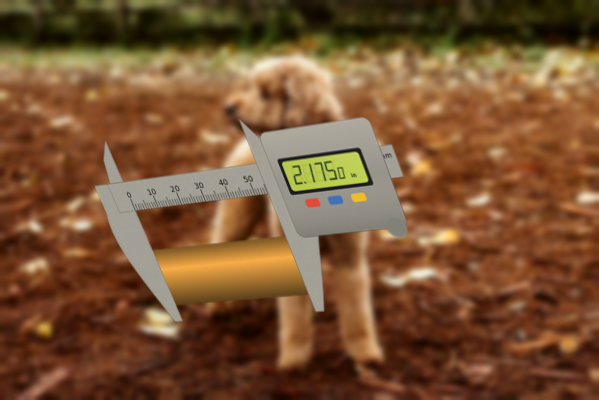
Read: value=2.1750 unit=in
